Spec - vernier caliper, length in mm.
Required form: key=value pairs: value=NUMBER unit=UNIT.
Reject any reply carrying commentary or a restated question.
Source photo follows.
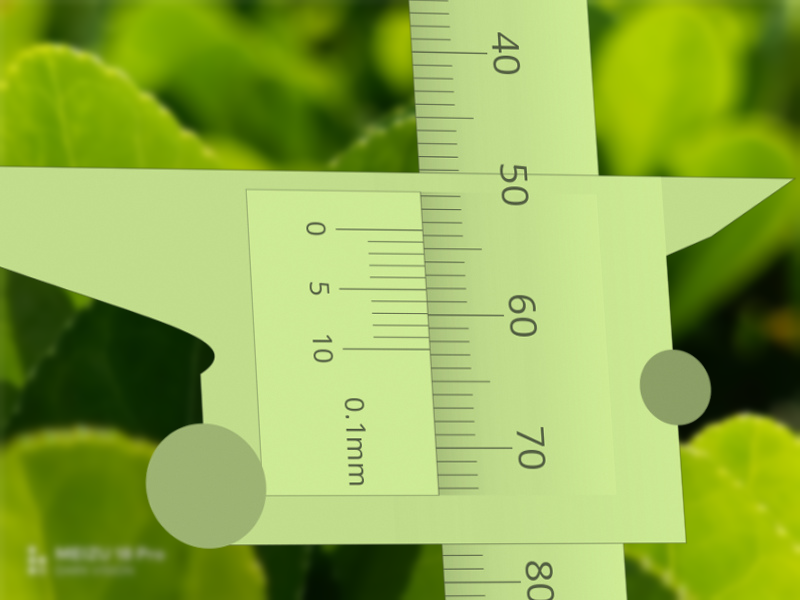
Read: value=53.6 unit=mm
